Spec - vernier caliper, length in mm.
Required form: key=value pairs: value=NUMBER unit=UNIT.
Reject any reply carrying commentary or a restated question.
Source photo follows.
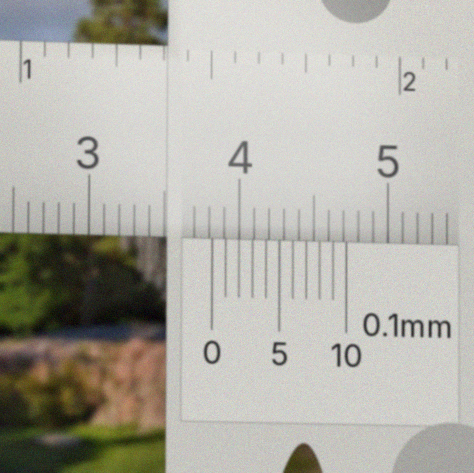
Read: value=38.2 unit=mm
